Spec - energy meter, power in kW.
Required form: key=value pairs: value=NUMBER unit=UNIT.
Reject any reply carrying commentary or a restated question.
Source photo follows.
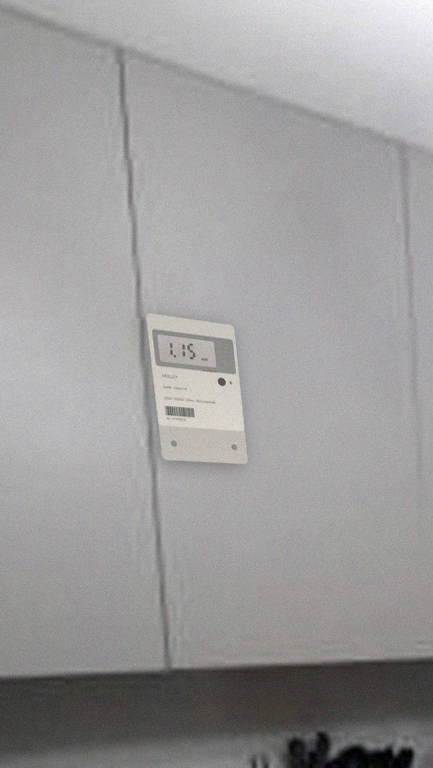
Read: value=1.15 unit=kW
